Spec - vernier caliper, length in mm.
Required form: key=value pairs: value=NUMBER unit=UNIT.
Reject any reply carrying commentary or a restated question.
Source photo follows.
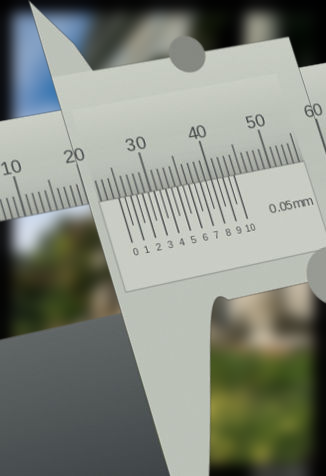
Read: value=24.8 unit=mm
